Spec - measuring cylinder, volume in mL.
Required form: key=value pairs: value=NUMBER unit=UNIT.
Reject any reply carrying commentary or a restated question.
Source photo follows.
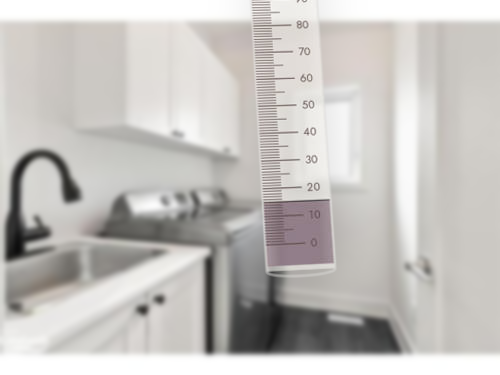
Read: value=15 unit=mL
